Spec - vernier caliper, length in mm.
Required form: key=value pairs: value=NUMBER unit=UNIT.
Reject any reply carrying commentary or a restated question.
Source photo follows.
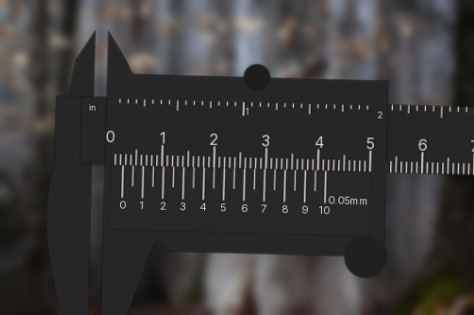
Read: value=2.5 unit=mm
